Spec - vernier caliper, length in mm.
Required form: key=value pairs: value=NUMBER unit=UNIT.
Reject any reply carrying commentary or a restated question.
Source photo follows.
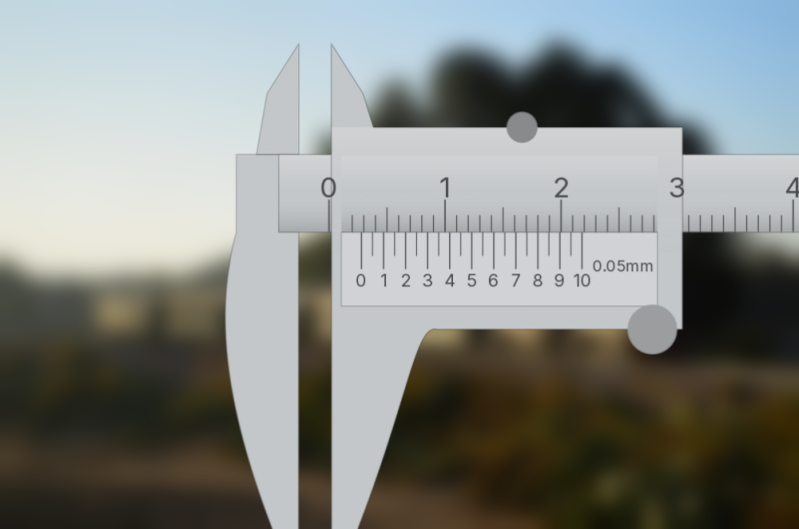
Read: value=2.8 unit=mm
